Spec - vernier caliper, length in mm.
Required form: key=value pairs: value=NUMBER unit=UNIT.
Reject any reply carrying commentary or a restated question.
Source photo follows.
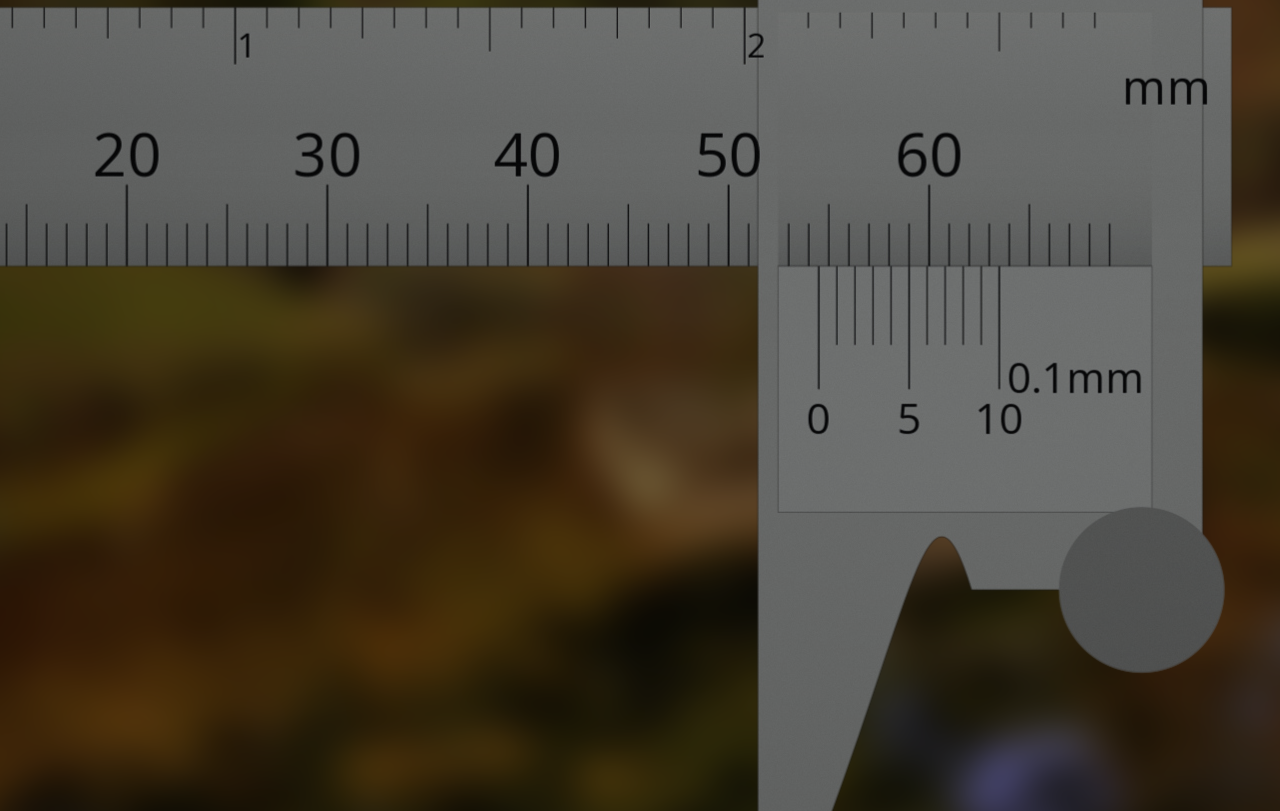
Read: value=54.5 unit=mm
